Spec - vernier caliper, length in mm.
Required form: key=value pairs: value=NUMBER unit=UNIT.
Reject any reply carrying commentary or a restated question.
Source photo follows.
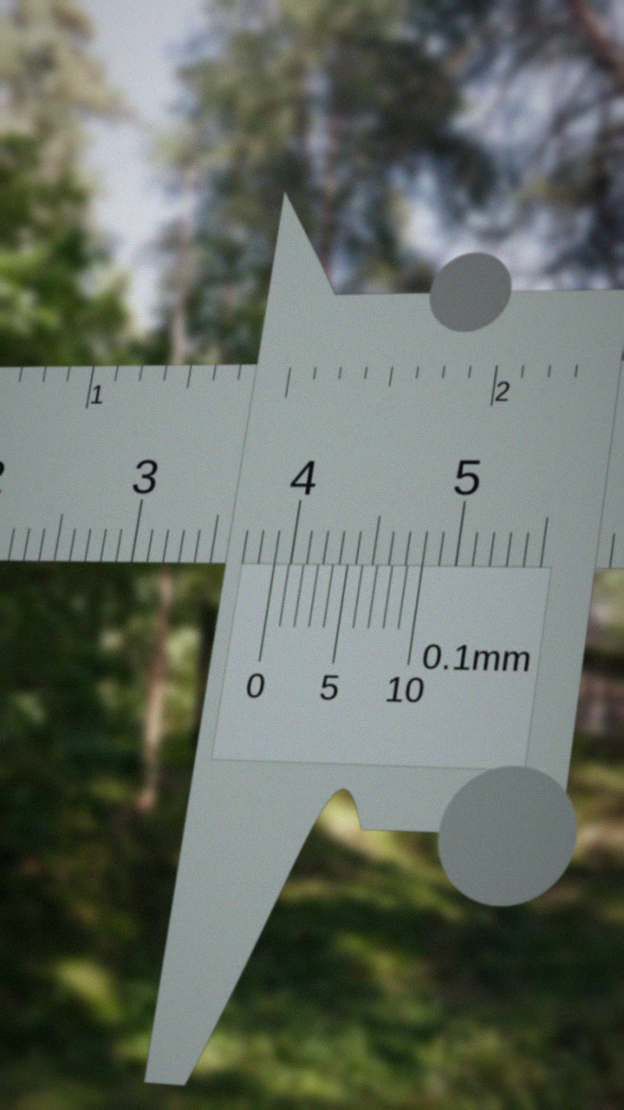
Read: value=39.0 unit=mm
